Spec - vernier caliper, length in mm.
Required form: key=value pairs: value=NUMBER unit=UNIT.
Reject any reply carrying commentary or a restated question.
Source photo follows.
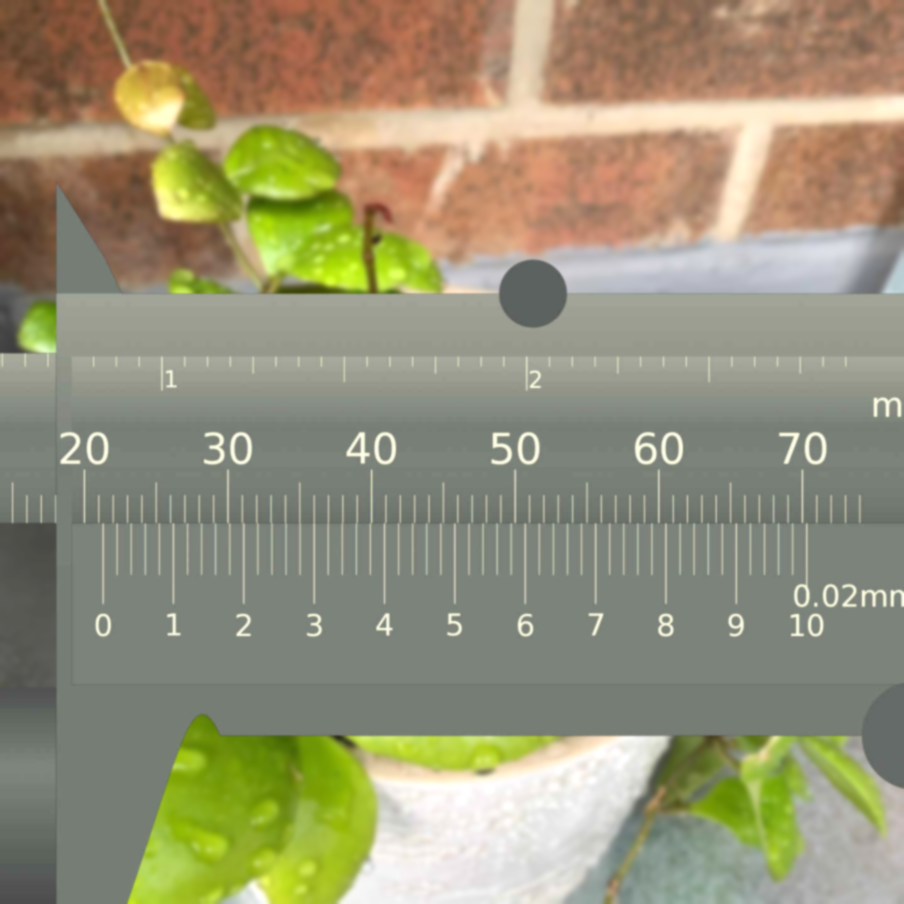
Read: value=21.3 unit=mm
